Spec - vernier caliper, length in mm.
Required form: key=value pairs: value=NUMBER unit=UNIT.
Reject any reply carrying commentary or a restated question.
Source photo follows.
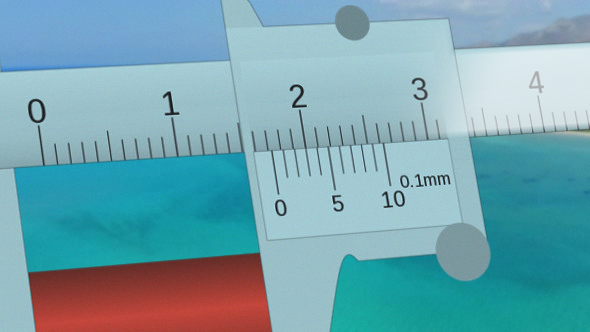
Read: value=17.3 unit=mm
